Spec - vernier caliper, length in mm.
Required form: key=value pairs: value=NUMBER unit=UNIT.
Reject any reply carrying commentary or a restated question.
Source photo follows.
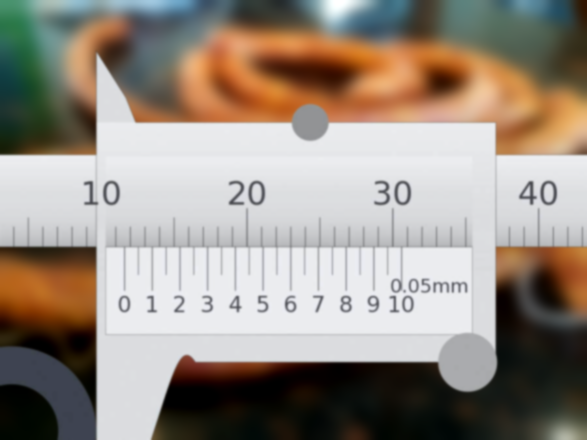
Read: value=11.6 unit=mm
